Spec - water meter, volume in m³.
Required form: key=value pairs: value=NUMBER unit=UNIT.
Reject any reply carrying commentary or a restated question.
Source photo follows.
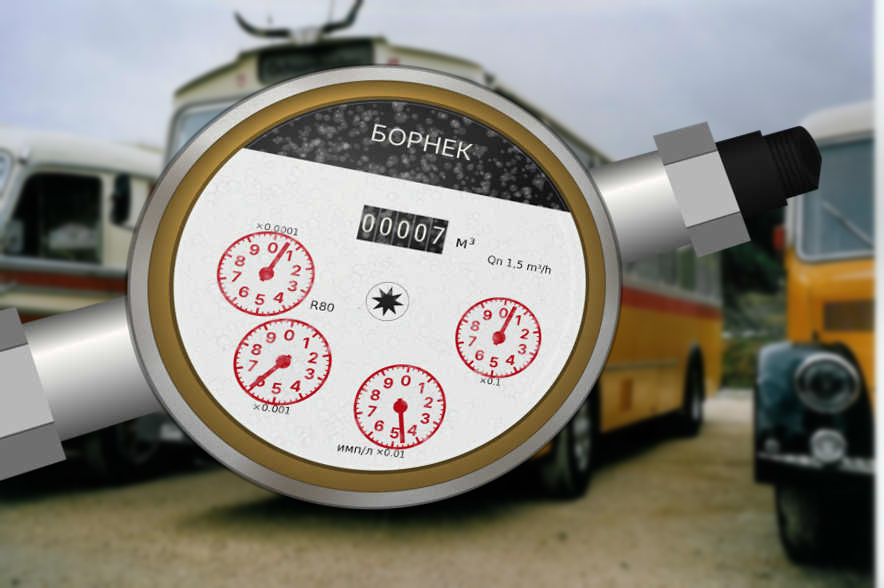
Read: value=7.0460 unit=m³
